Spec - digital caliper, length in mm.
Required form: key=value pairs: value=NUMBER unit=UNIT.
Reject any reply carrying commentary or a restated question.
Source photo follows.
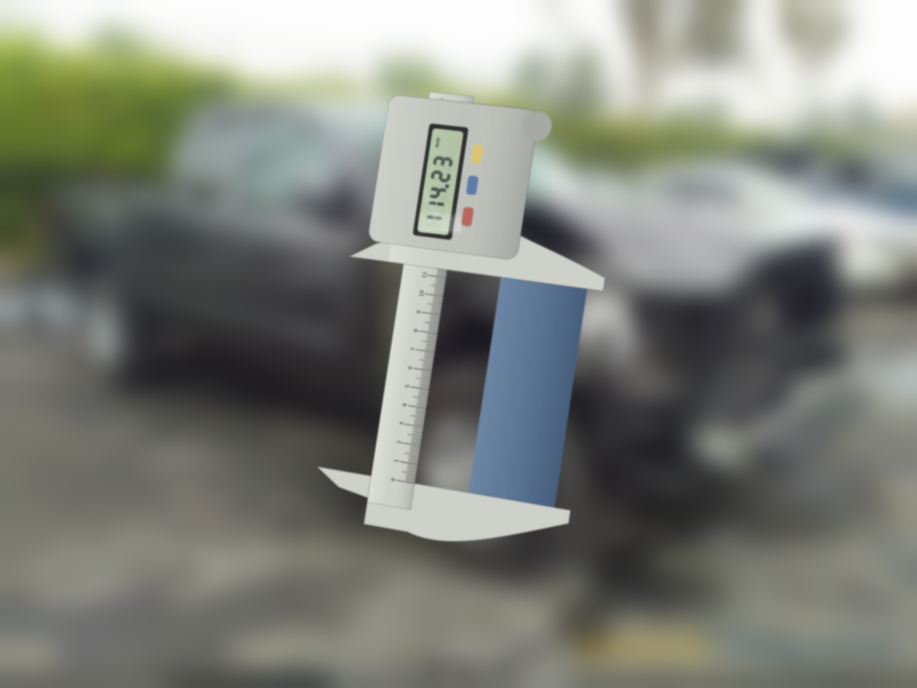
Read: value=114.23 unit=mm
